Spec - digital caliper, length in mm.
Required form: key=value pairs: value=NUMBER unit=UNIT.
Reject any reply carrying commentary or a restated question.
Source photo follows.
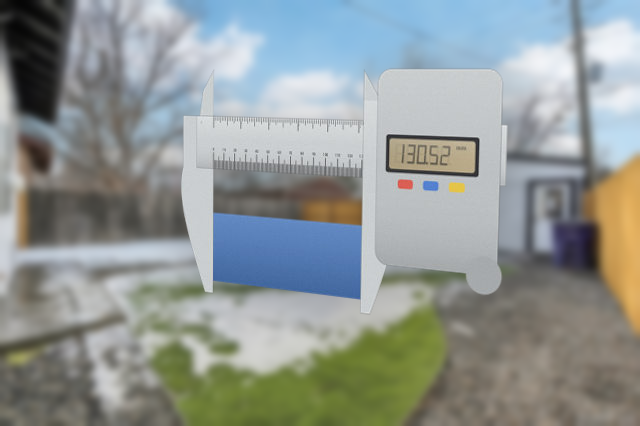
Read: value=130.52 unit=mm
